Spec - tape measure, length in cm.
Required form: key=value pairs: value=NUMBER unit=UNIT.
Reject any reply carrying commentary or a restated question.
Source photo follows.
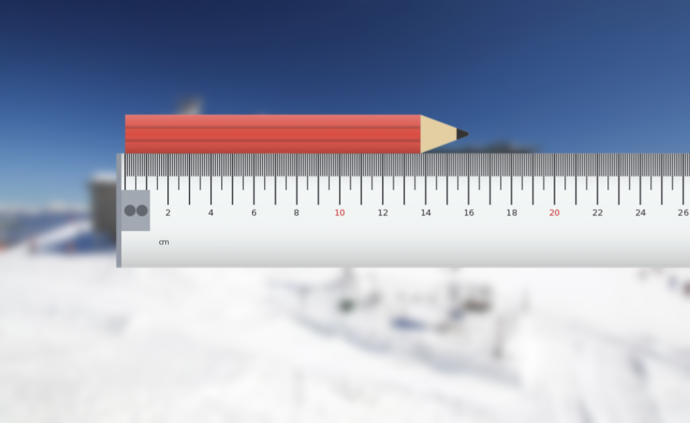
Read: value=16 unit=cm
